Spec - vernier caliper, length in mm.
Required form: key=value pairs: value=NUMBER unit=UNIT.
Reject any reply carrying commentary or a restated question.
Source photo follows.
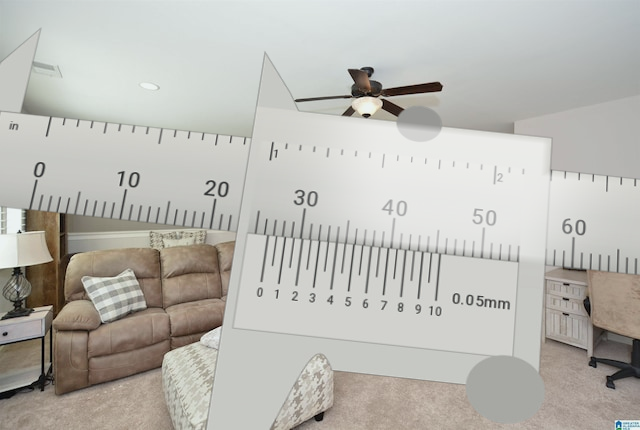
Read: value=26.4 unit=mm
